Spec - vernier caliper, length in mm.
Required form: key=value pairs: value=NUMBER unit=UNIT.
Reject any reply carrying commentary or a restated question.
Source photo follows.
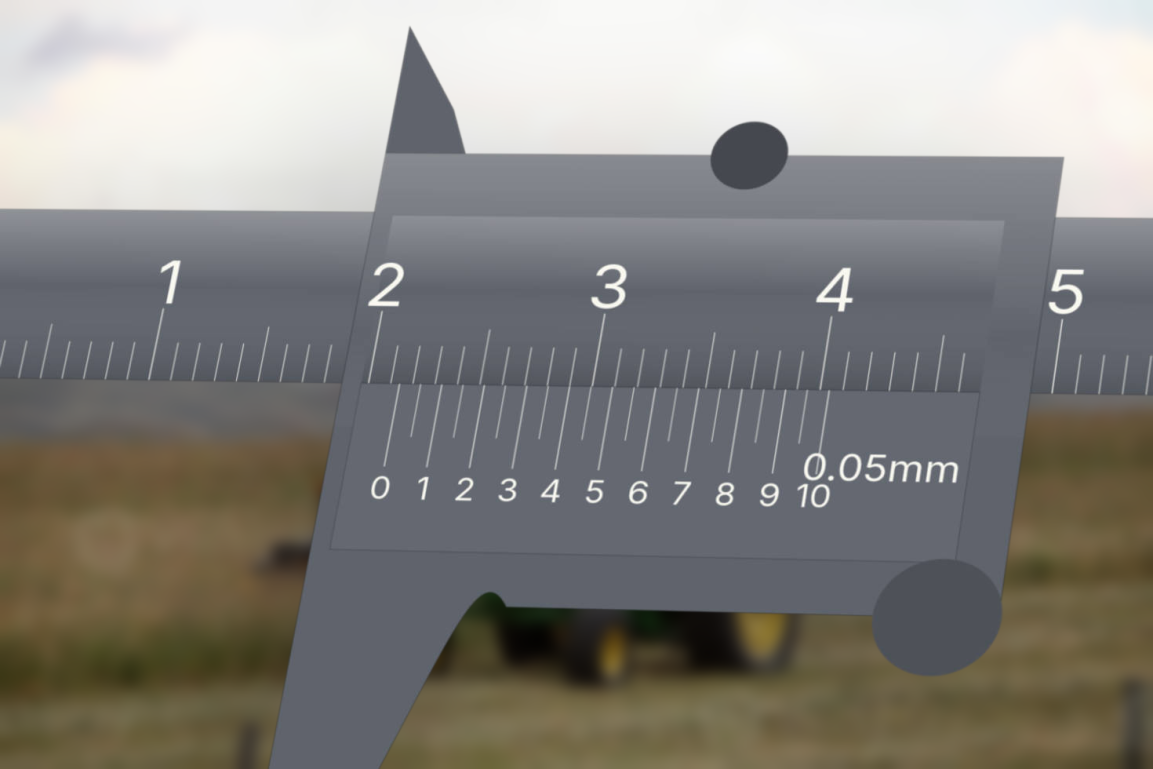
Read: value=21.4 unit=mm
